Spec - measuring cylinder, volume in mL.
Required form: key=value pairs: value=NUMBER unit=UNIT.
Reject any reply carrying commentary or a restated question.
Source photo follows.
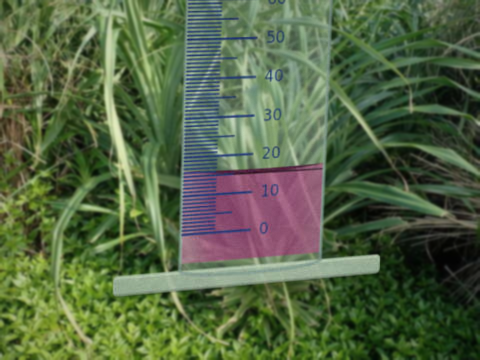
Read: value=15 unit=mL
